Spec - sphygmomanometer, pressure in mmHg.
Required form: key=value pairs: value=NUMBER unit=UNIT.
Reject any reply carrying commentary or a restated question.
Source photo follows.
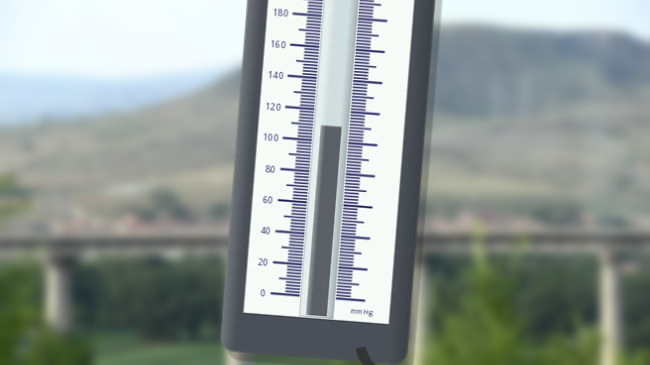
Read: value=110 unit=mmHg
